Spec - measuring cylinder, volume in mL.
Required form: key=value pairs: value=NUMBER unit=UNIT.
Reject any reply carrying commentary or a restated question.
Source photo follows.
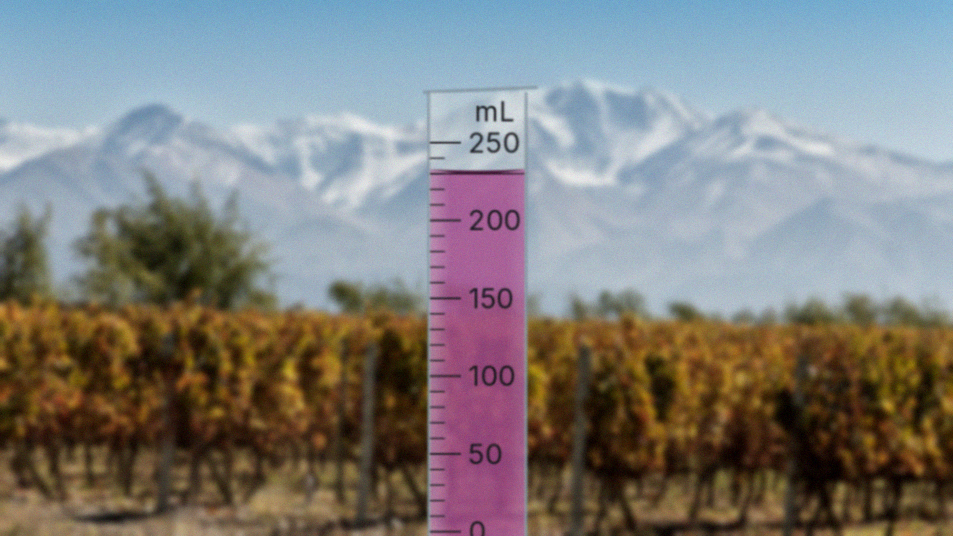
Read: value=230 unit=mL
